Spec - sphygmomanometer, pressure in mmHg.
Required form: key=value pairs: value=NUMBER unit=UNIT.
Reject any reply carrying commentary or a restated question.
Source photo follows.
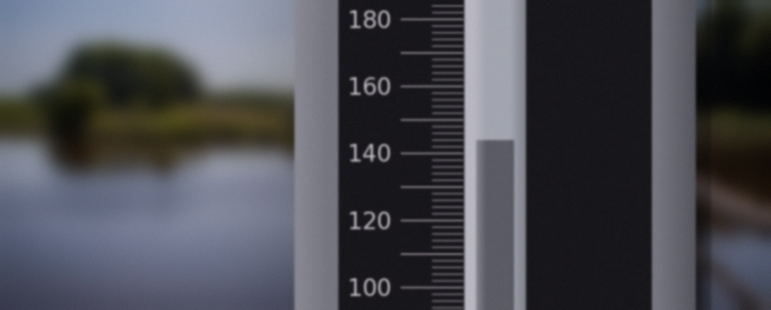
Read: value=144 unit=mmHg
